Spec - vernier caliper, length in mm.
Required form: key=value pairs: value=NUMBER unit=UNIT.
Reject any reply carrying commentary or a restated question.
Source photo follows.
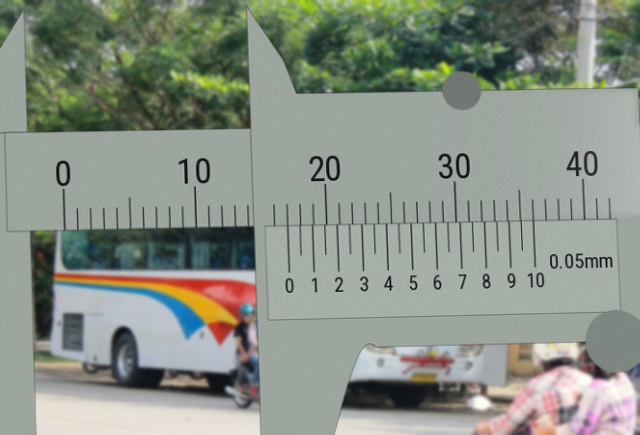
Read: value=17.0 unit=mm
